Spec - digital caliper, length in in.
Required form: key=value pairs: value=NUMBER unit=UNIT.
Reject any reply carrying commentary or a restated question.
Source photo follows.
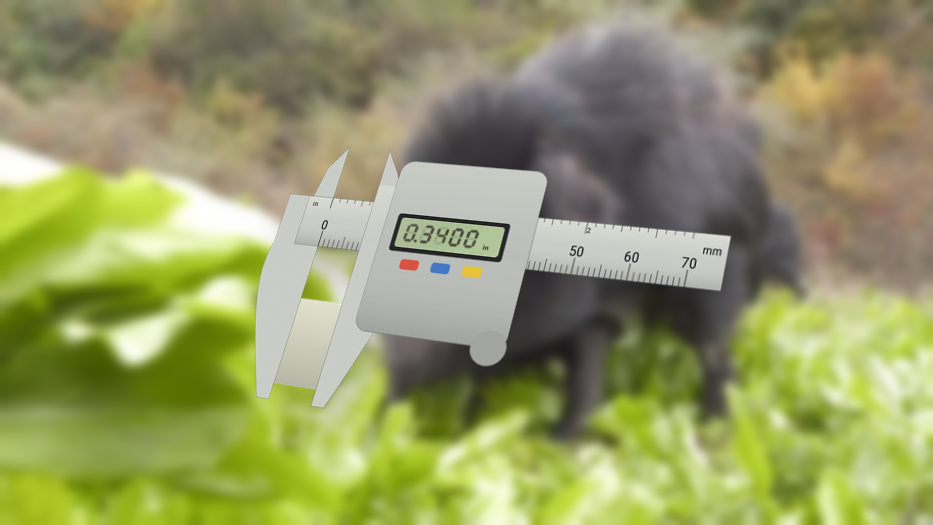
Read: value=0.3400 unit=in
